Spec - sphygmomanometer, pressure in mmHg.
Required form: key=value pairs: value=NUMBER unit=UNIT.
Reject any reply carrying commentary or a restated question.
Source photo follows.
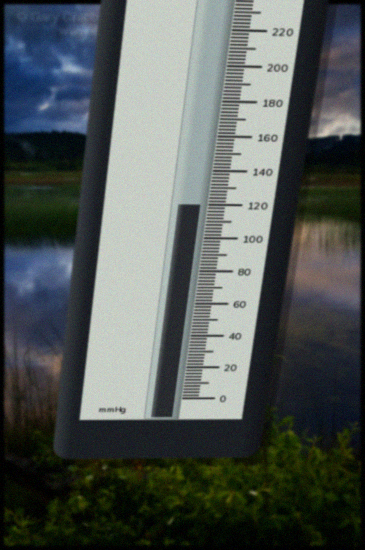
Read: value=120 unit=mmHg
